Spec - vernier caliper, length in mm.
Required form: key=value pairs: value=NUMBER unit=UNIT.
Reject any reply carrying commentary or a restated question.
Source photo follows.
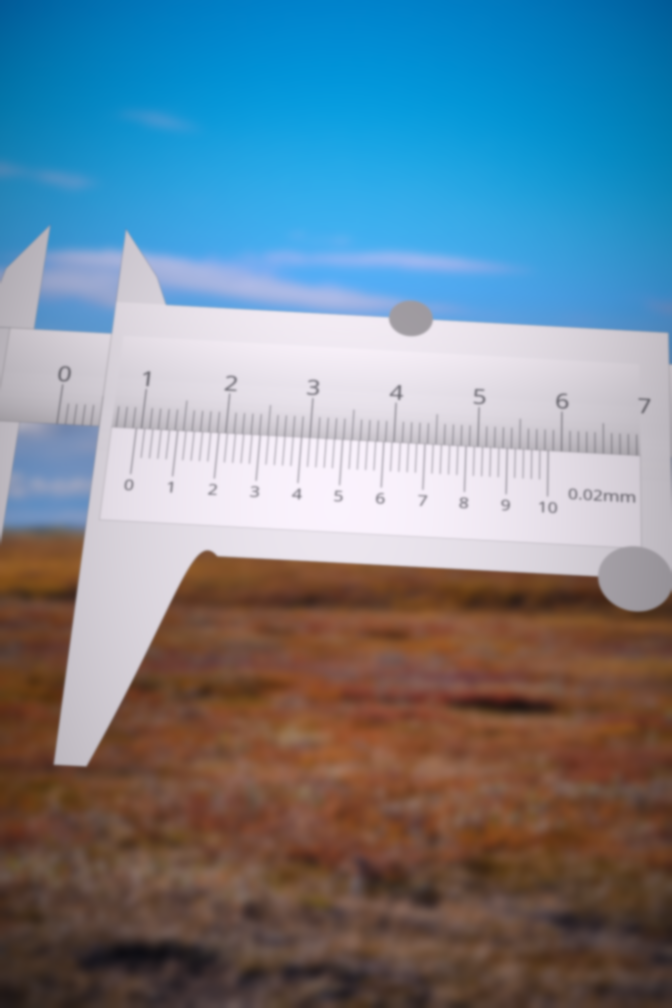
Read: value=9.4 unit=mm
